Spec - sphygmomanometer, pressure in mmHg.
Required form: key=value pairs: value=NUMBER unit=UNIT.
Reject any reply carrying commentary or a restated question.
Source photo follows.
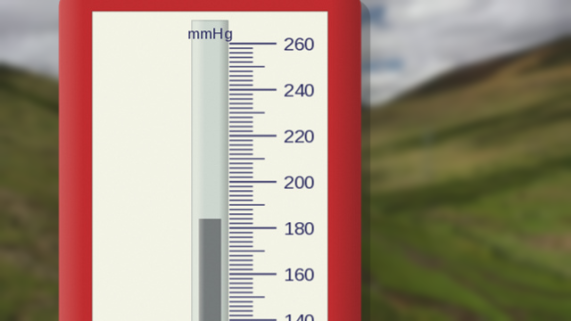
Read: value=184 unit=mmHg
